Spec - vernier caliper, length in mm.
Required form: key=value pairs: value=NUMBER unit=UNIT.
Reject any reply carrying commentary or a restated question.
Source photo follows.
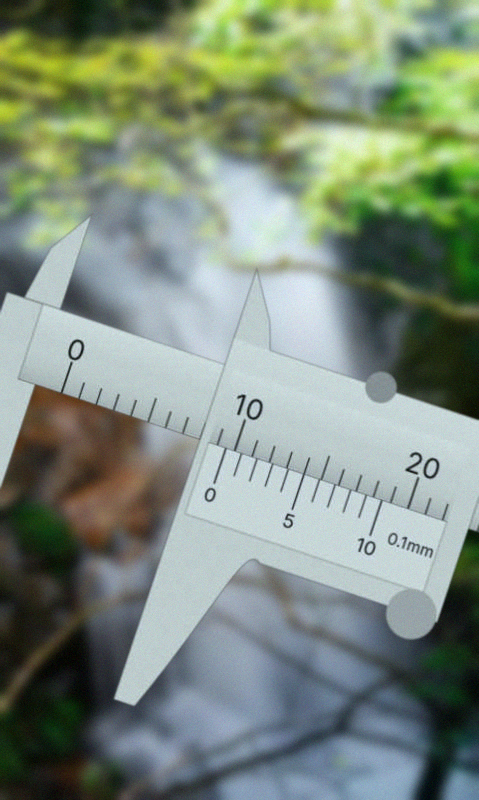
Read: value=9.5 unit=mm
